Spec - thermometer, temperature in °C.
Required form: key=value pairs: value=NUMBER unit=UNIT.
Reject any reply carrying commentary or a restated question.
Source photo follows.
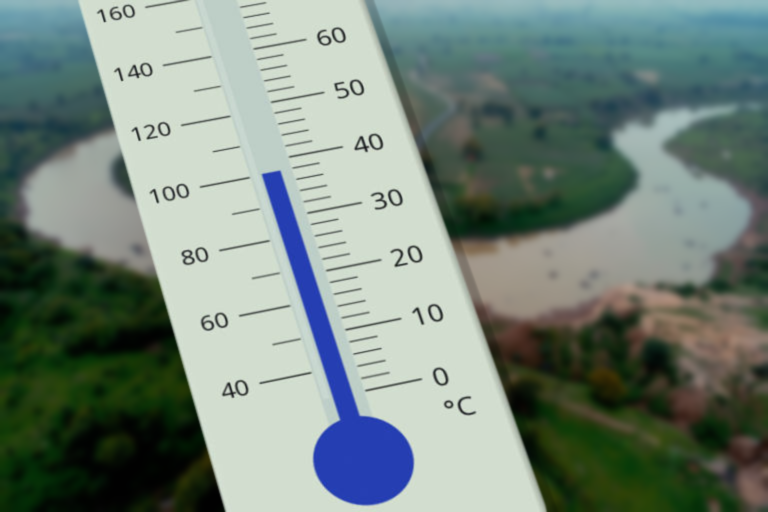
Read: value=38 unit=°C
